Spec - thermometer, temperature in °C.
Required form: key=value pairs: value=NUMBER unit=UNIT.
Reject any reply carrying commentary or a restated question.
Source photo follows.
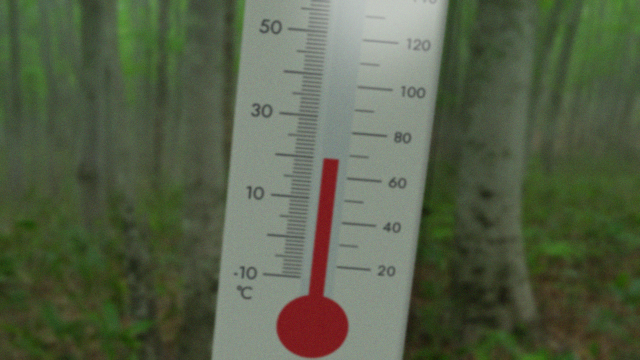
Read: value=20 unit=°C
